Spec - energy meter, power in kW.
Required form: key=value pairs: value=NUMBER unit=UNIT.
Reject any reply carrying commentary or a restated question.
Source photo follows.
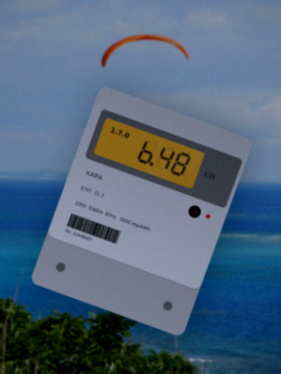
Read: value=6.48 unit=kW
